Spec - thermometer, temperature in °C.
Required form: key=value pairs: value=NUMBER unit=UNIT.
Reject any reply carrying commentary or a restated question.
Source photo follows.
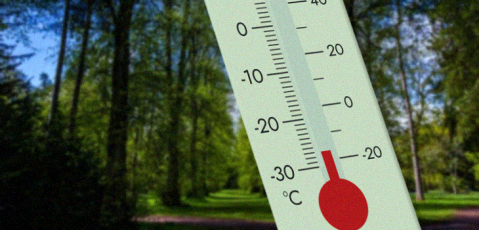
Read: value=-27 unit=°C
